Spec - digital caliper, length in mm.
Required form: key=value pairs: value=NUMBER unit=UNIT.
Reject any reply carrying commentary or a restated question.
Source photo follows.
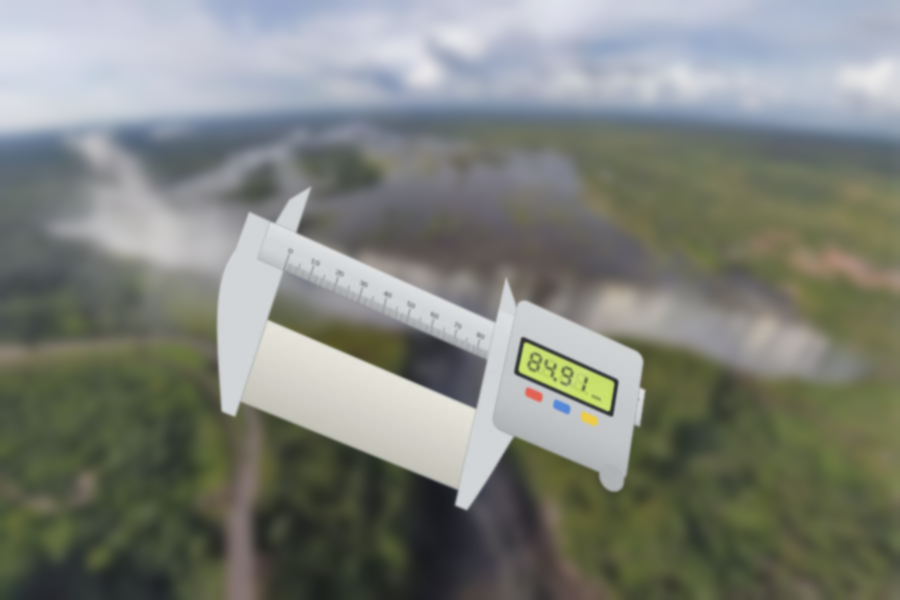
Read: value=84.91 unit=mm
